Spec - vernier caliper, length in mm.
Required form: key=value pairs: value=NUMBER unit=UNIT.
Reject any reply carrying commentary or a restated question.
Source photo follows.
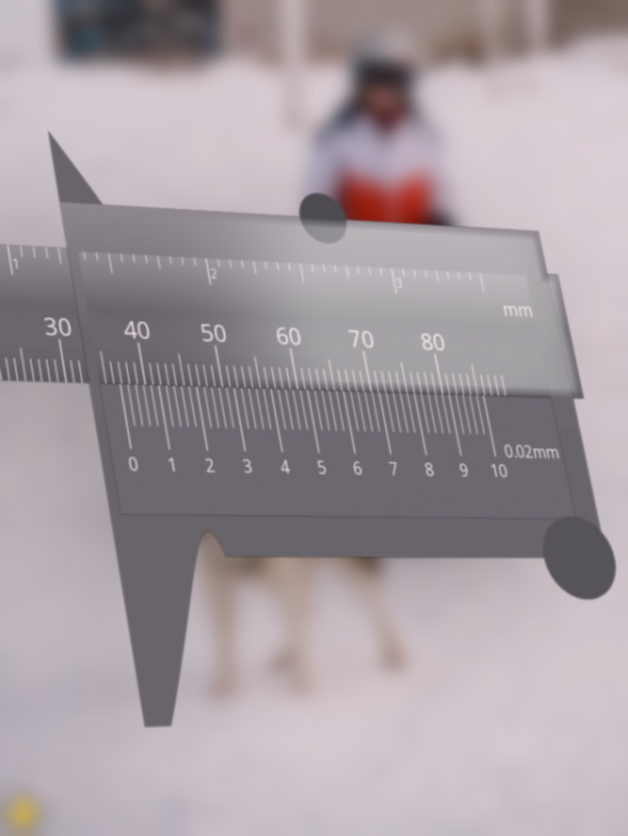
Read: value=36.8 unit=mm
